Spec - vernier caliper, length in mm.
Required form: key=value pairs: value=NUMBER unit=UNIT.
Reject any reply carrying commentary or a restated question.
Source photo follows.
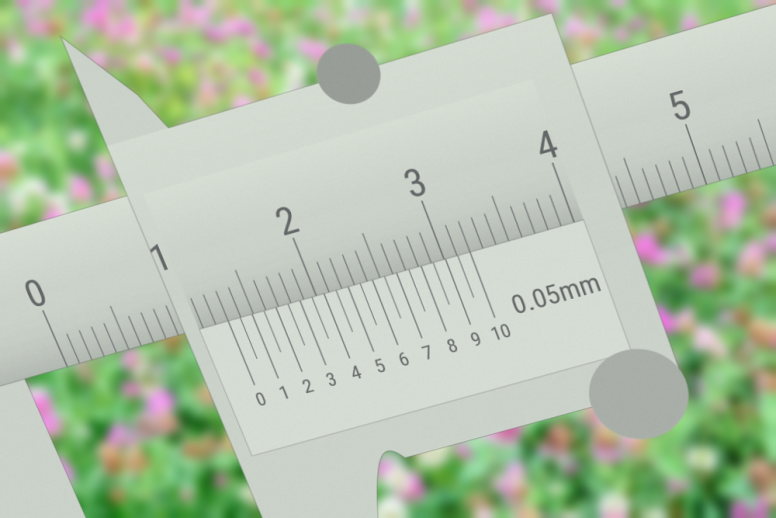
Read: value=13.0 unit=mm
